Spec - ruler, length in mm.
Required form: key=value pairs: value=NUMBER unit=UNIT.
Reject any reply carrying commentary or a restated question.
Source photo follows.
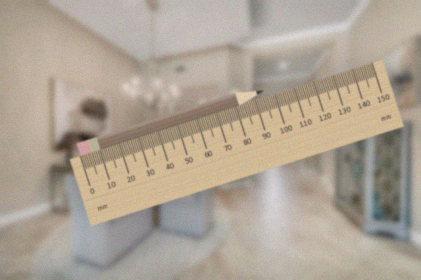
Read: value=95 unit=mm
